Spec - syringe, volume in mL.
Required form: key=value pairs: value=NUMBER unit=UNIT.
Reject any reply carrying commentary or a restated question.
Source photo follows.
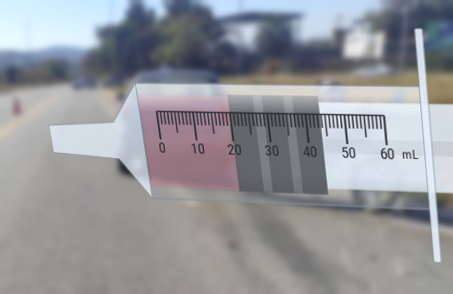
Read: value=20 unit=mL
